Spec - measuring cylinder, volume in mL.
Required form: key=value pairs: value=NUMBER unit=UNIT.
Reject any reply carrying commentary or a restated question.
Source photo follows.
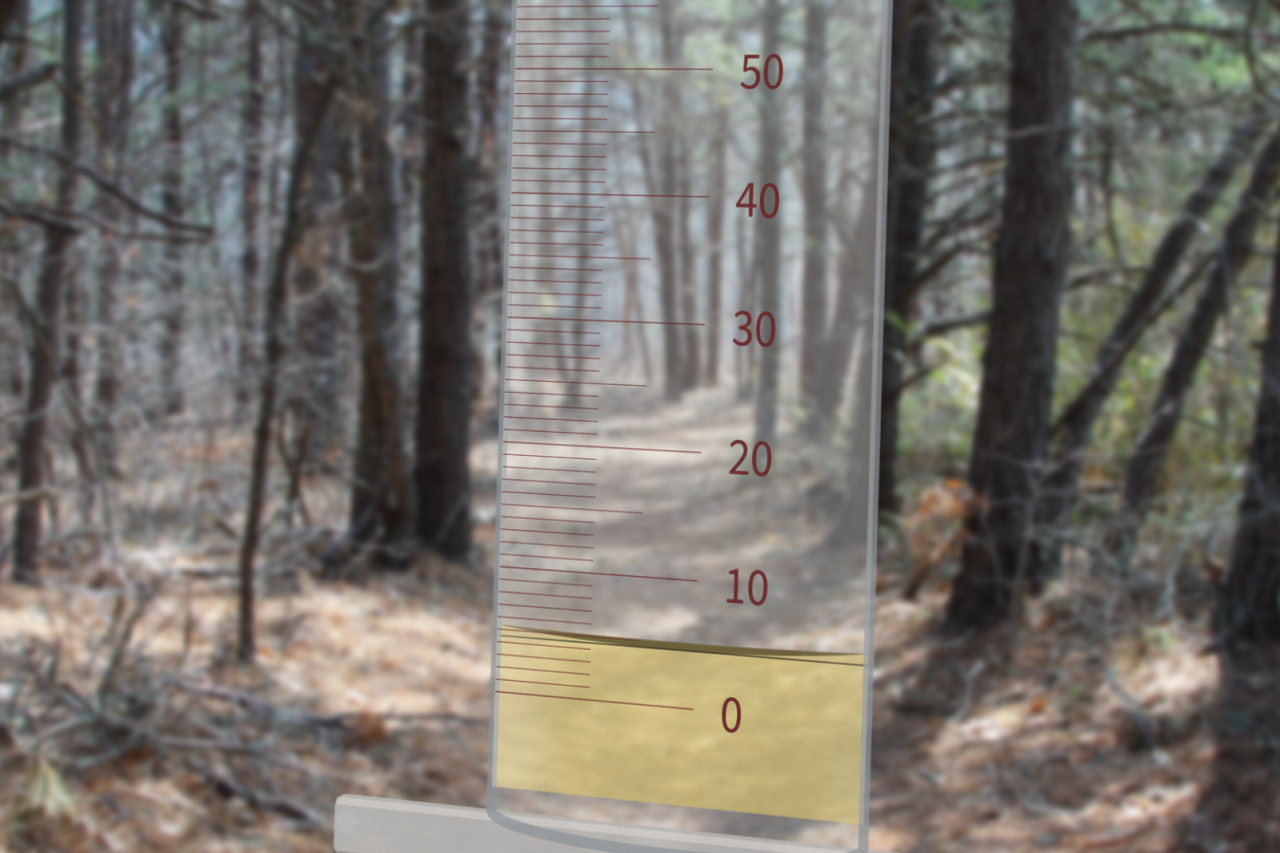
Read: value=4.5 unit=mL
